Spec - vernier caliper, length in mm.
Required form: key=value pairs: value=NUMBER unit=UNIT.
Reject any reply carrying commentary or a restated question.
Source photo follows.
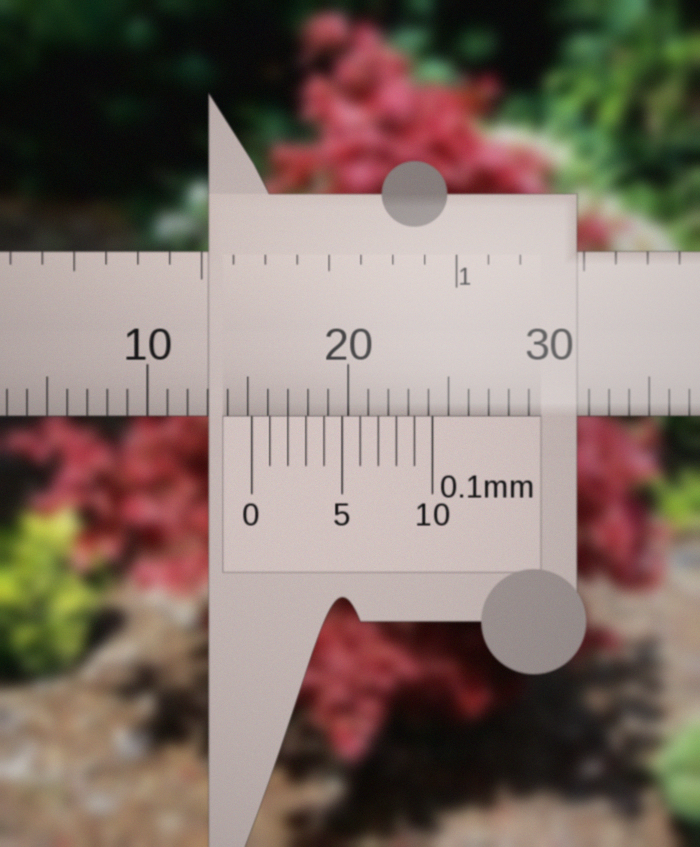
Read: value=15.2 unit=mm
